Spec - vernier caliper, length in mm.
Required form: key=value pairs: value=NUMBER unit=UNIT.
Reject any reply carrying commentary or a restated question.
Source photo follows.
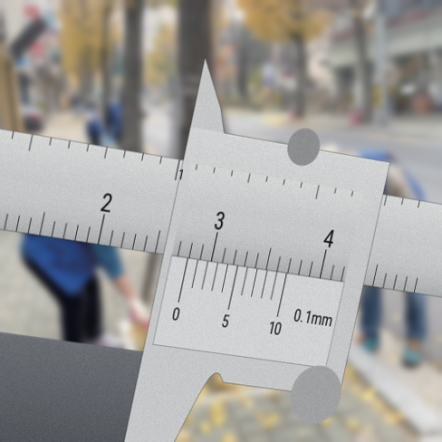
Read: value=27.9 unit=mm
